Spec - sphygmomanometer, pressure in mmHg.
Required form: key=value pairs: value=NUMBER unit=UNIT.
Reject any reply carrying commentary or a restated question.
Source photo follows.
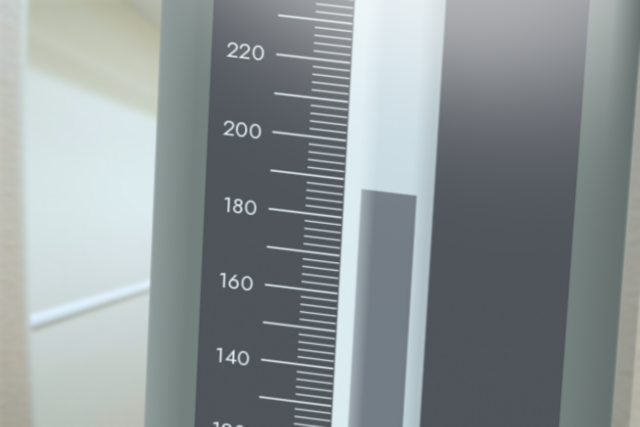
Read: value=188 unit=mmHg
